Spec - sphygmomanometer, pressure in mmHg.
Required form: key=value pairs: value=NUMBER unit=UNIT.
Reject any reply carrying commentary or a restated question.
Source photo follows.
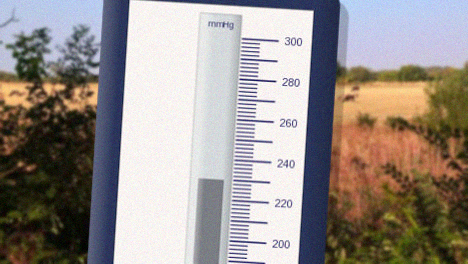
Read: value=230 unit=mmHg
